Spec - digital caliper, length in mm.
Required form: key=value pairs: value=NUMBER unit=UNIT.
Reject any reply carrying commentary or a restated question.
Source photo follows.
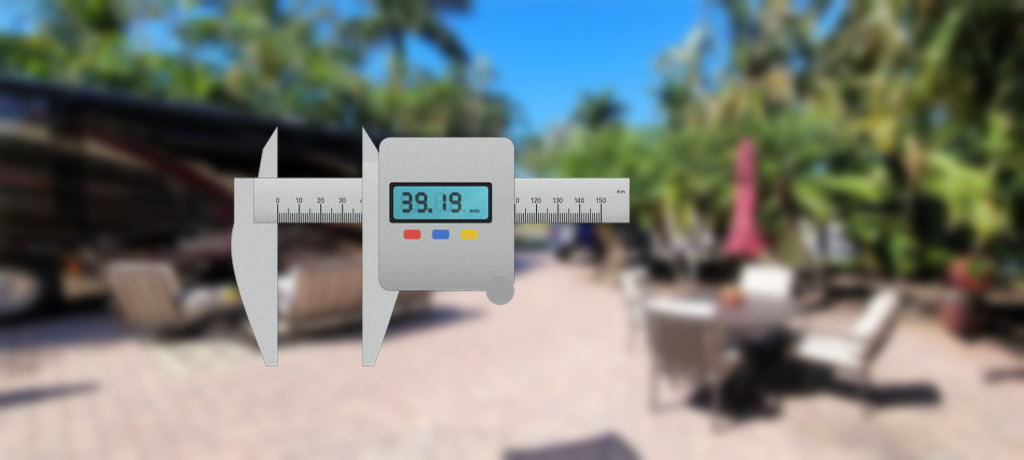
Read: value=39.19 unit=mm
